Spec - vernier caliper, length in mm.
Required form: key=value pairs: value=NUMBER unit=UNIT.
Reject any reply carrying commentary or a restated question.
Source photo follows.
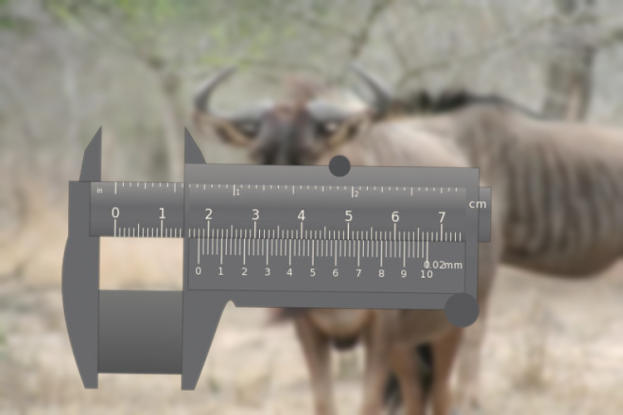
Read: value=18.0 unit=mm
